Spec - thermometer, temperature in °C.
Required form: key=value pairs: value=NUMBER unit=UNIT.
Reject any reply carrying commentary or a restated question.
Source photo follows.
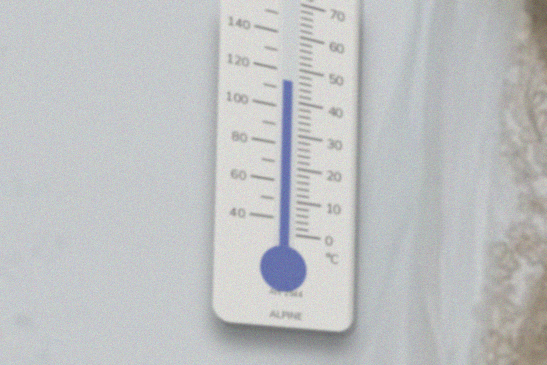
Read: value=46 unit=°C
